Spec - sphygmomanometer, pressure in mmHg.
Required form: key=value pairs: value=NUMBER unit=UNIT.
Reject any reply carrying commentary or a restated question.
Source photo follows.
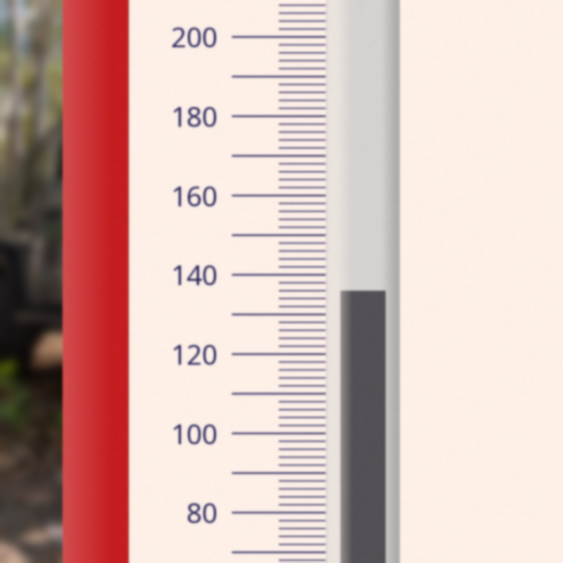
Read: value=136 unit=mmHg
